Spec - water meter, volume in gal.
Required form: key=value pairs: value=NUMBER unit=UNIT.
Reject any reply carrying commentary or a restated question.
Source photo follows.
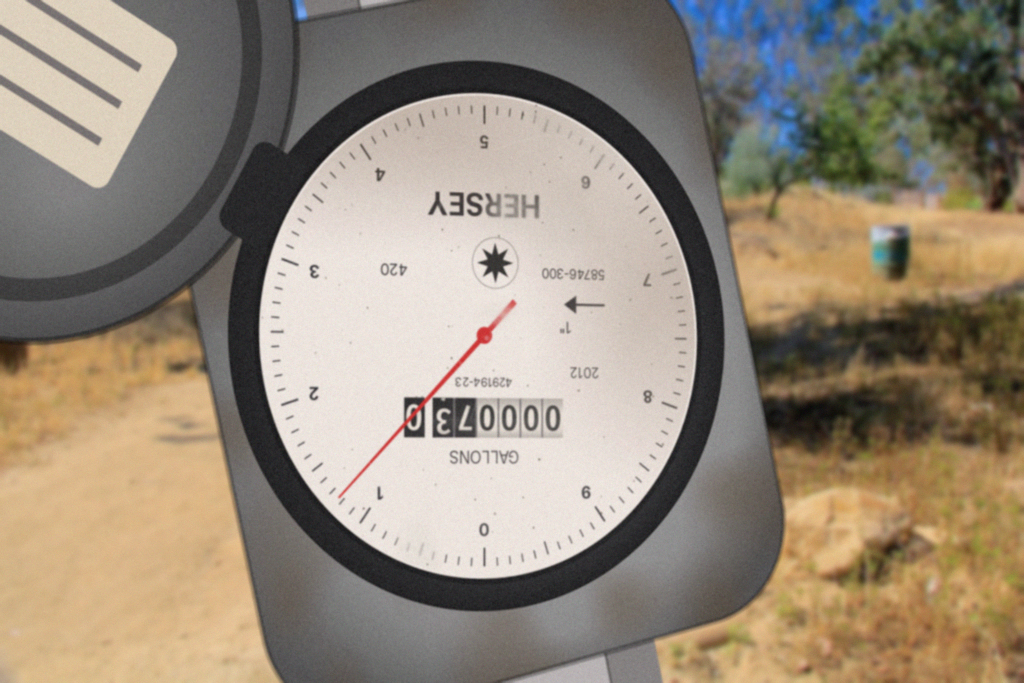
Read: value=731.2 unit=gal
